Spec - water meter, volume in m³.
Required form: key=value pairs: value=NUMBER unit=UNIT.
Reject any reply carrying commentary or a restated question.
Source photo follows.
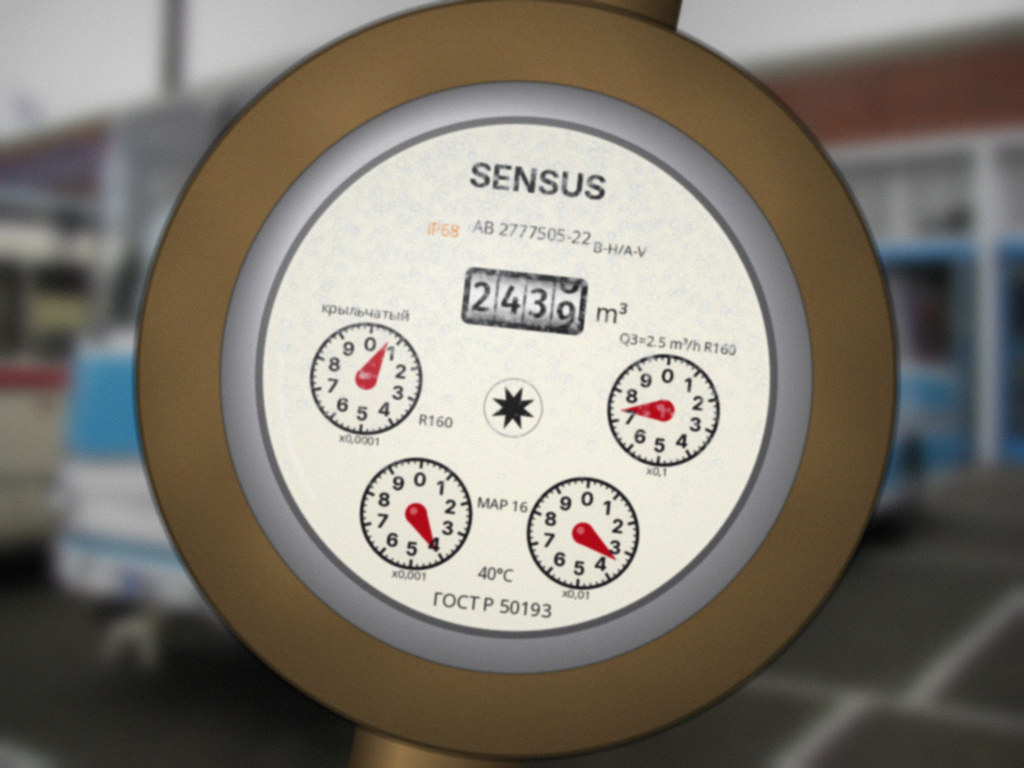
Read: value=2438.7340 unit=m³
